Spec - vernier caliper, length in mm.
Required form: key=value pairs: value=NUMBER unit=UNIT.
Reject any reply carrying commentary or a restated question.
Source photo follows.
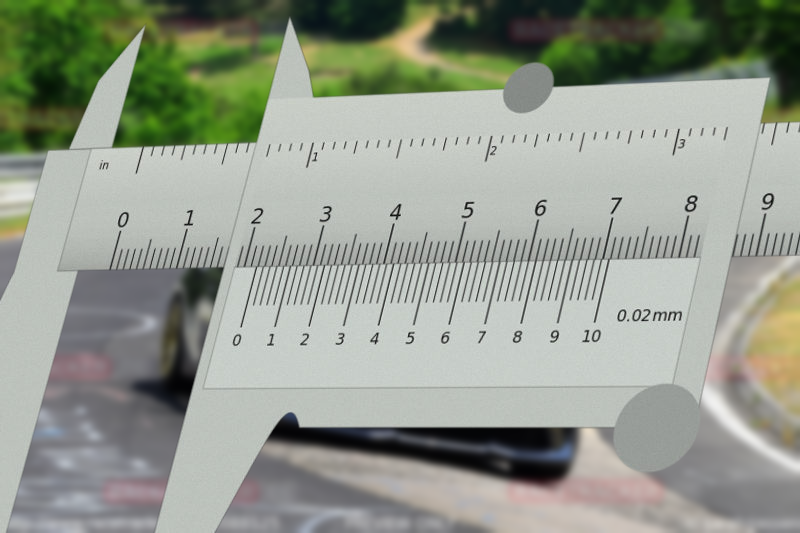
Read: value=21.8 unit=mm
